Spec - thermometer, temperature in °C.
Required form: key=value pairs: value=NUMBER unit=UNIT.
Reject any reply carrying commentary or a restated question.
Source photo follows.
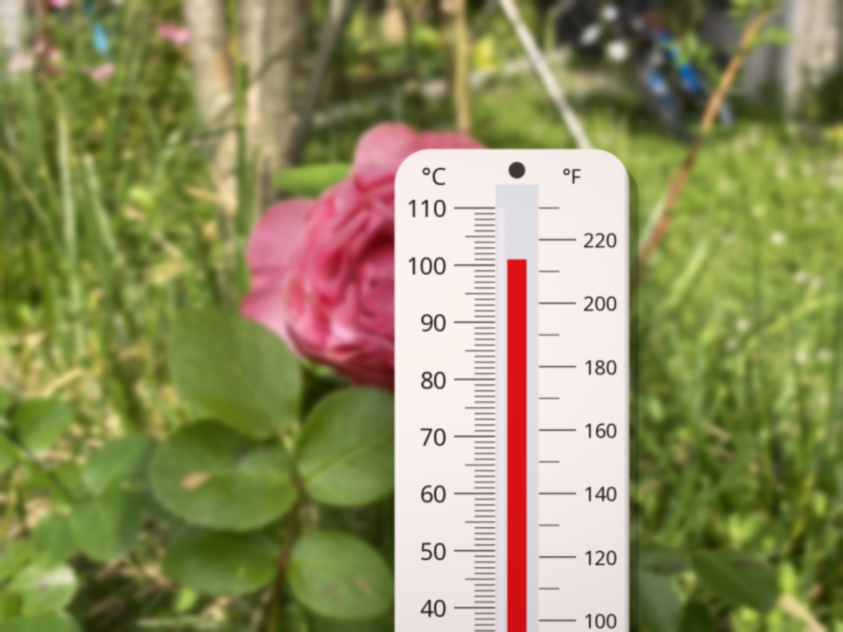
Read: value=101 unit=°C
